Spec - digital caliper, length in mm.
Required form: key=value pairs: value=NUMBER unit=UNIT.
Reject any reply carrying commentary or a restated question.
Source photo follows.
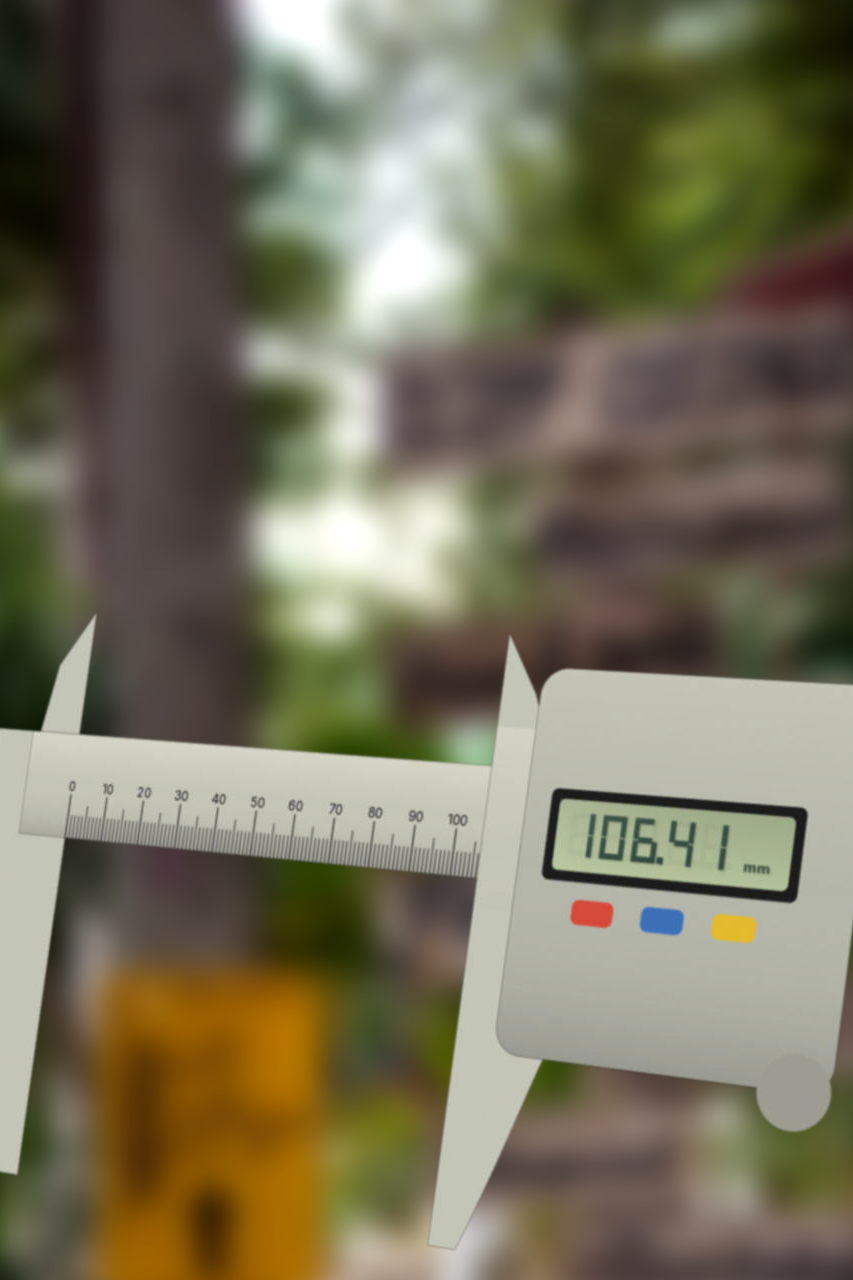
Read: value=106.41 unit=mm
